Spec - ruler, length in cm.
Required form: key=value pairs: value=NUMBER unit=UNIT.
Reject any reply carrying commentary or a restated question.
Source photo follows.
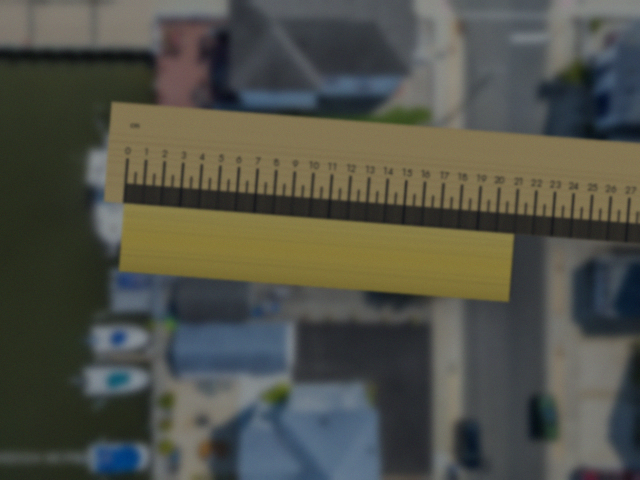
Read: value=21 unit=cm
